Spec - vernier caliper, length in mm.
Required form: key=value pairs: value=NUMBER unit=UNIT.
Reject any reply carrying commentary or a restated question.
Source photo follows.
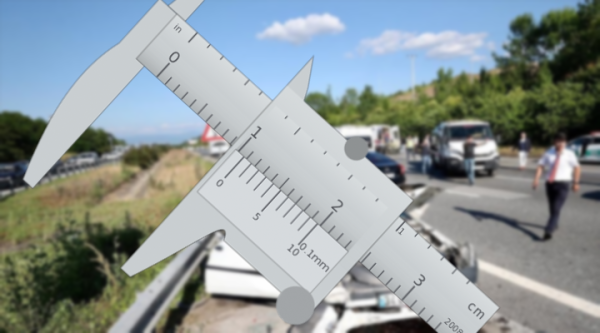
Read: value=10.7 unit=mm
